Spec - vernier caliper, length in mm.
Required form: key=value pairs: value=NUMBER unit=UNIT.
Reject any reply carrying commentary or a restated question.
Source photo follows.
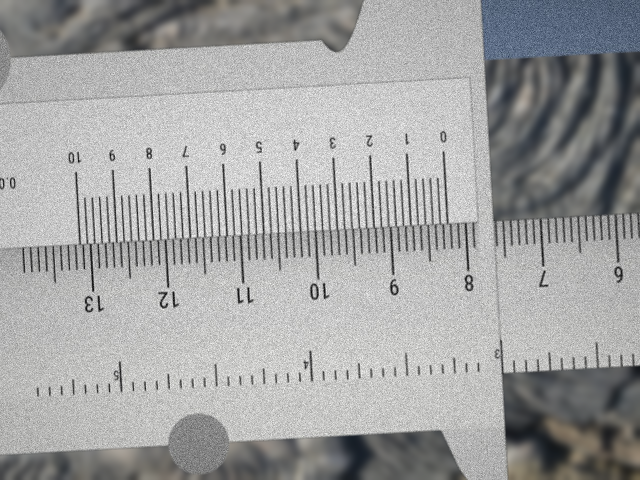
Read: value=82.4 unit=mm
